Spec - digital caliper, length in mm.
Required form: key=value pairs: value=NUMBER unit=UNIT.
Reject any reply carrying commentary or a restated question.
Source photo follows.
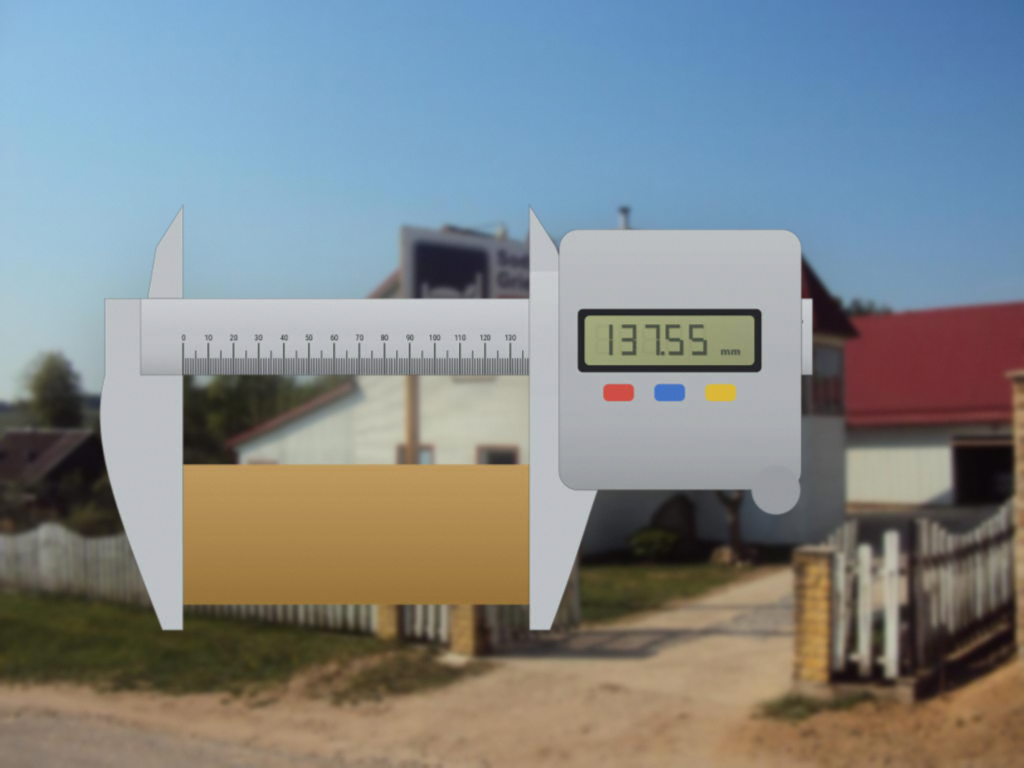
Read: value=137.55 unit=mm
